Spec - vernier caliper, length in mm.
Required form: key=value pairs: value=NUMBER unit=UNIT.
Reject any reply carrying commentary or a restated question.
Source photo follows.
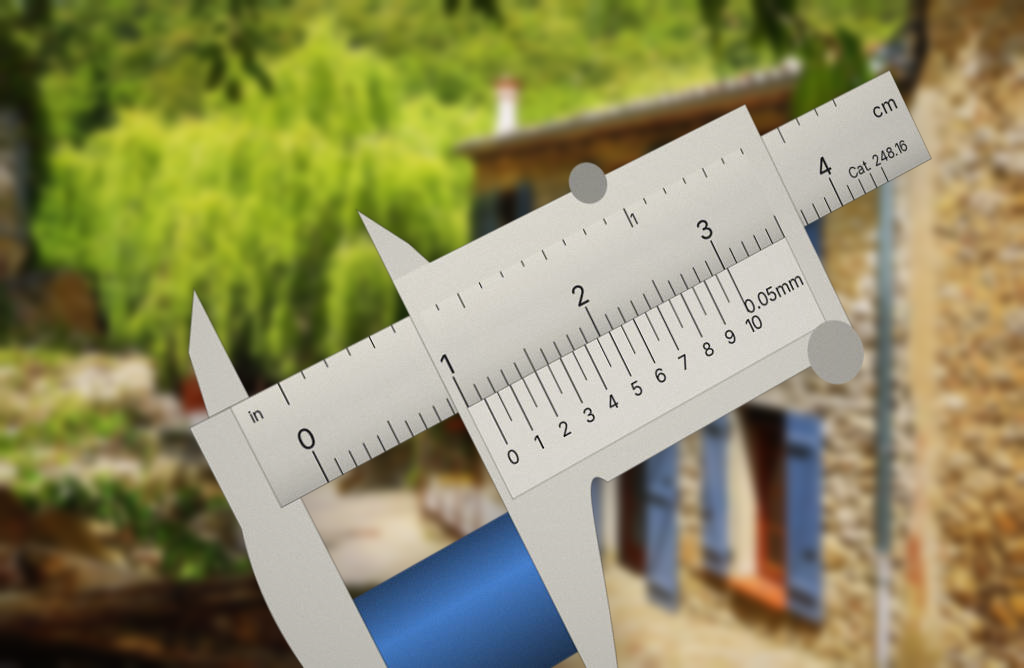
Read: value=11.2 unit=mm
